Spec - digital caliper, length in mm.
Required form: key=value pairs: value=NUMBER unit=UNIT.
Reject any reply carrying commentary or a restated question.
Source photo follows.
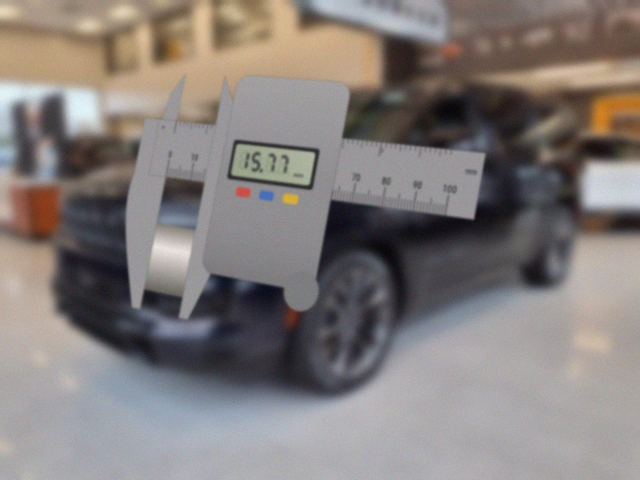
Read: value=15.77 unit=mm
